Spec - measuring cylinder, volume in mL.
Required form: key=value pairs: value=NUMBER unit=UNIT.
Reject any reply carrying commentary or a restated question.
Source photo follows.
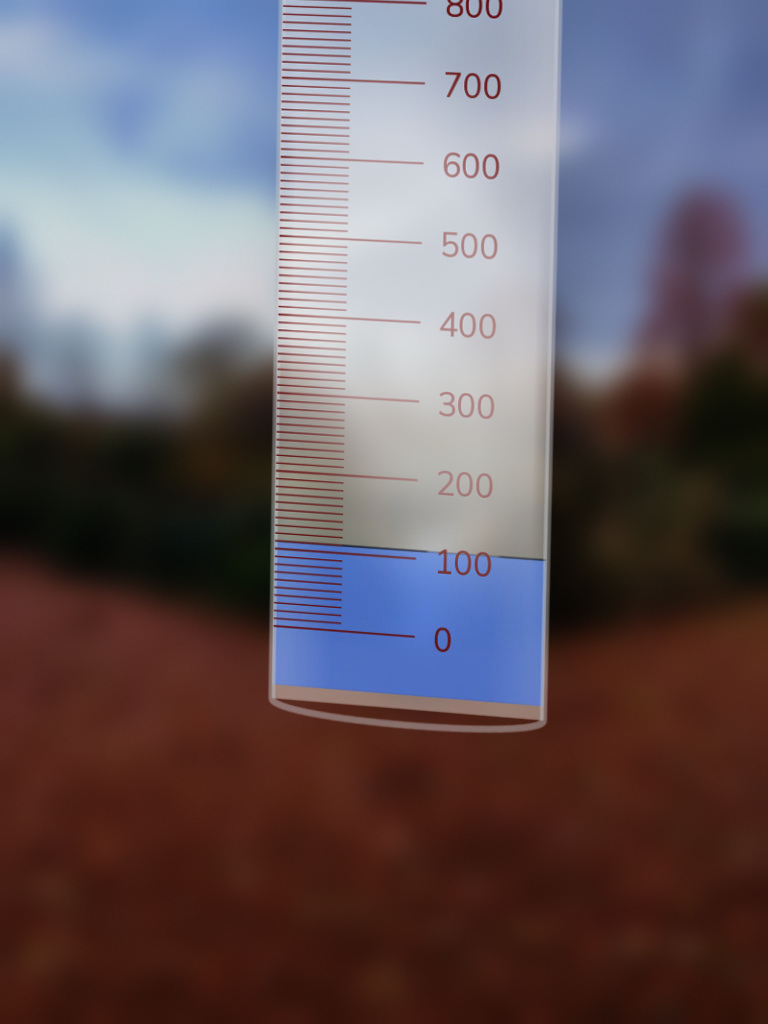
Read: value=110 unit=mL
